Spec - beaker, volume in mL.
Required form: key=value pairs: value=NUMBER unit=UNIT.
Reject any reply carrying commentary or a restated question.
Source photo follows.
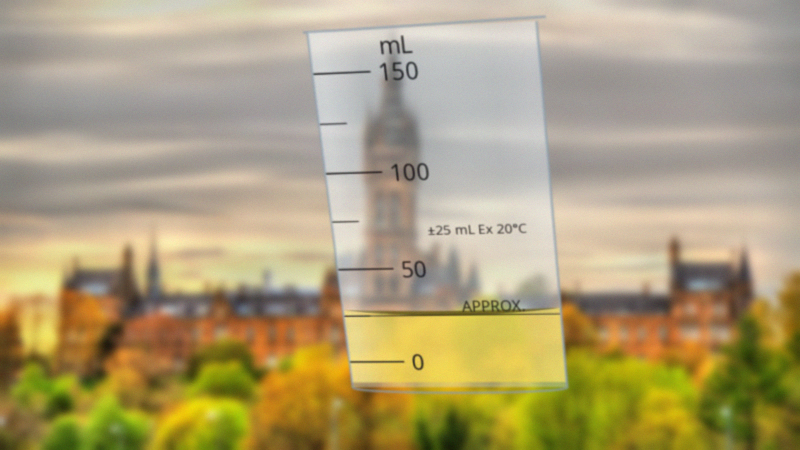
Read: value=25 unit=mL
